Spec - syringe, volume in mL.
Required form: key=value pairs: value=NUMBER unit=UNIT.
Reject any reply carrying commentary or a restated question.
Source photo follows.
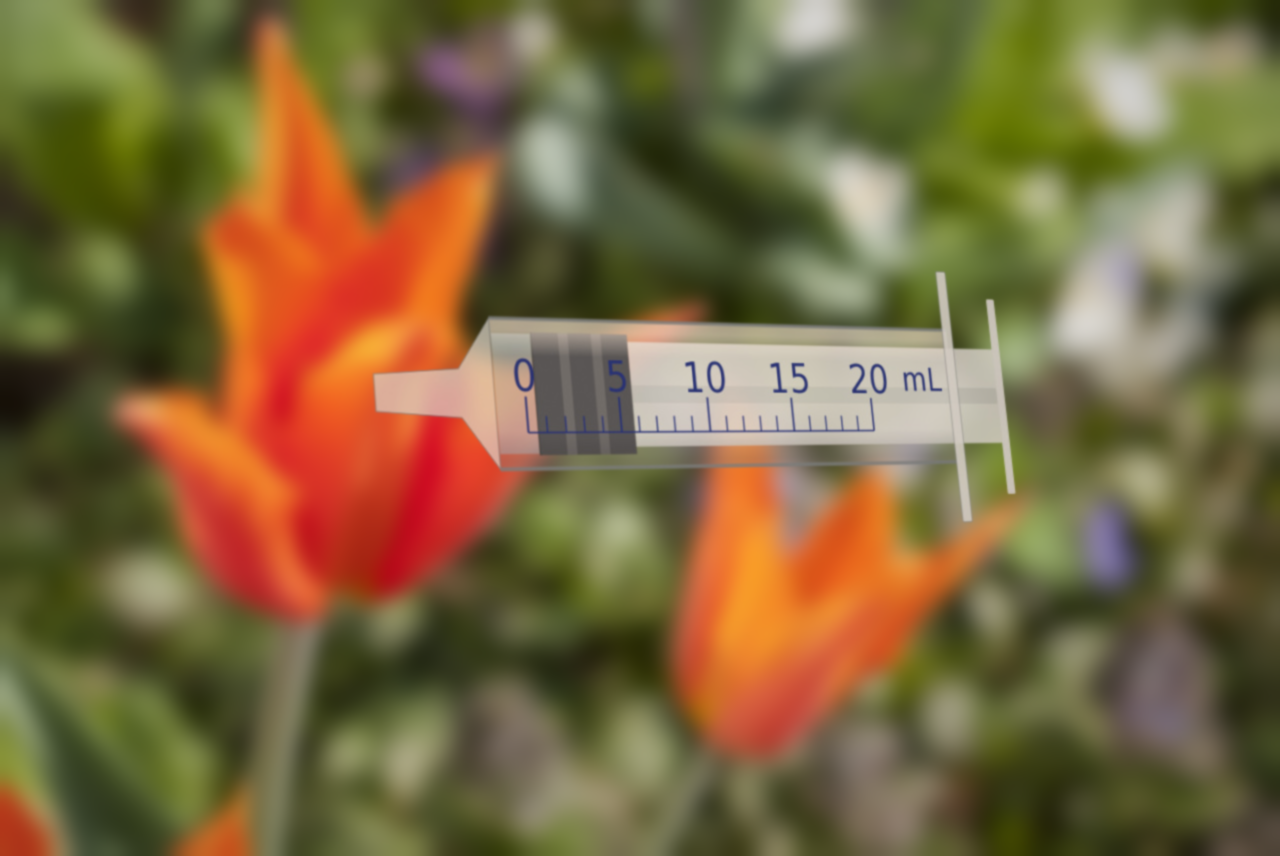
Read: value=0.5 unit=mL
